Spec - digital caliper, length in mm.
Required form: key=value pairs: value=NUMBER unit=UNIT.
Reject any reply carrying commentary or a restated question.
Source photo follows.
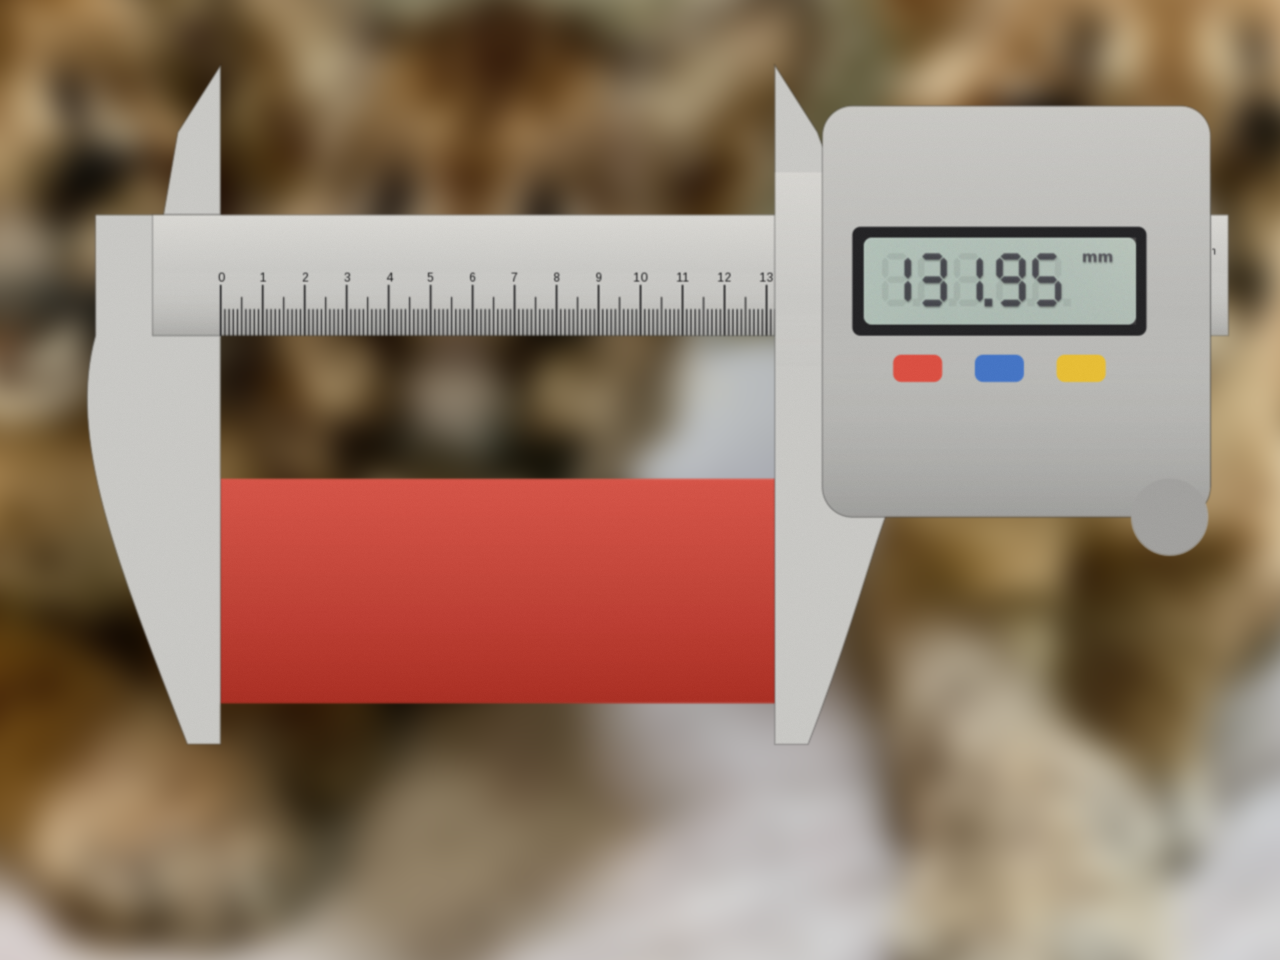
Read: value=131.95 unit=mm
